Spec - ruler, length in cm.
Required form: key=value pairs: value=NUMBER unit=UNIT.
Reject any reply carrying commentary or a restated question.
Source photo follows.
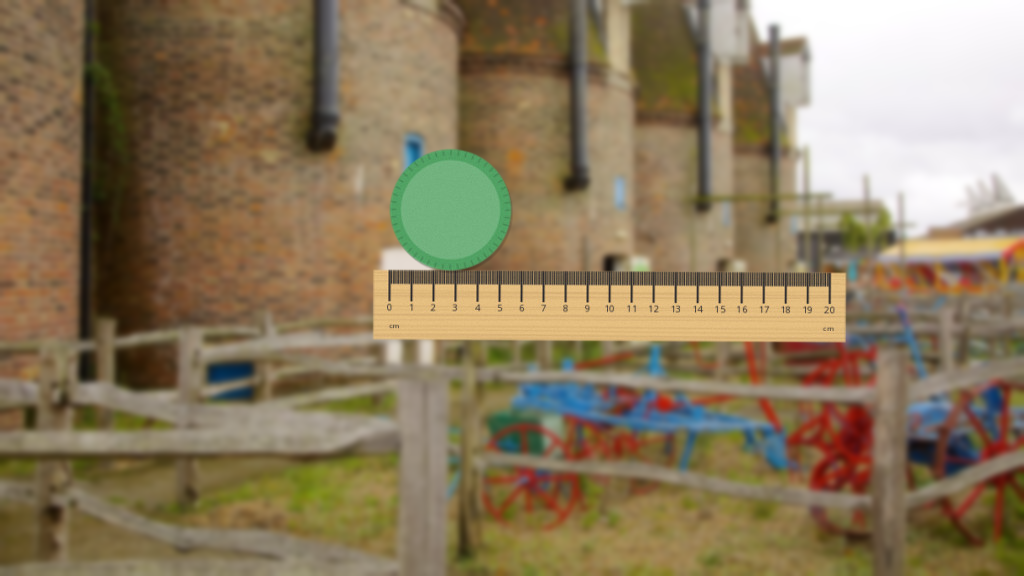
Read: value=5.5 unit=cm
